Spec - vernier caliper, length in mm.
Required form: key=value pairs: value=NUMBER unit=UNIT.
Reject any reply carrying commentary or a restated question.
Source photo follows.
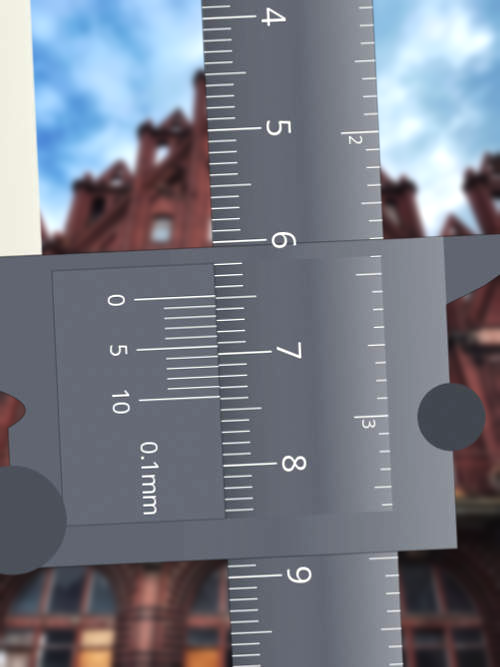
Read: value=64.8 unit=mm
